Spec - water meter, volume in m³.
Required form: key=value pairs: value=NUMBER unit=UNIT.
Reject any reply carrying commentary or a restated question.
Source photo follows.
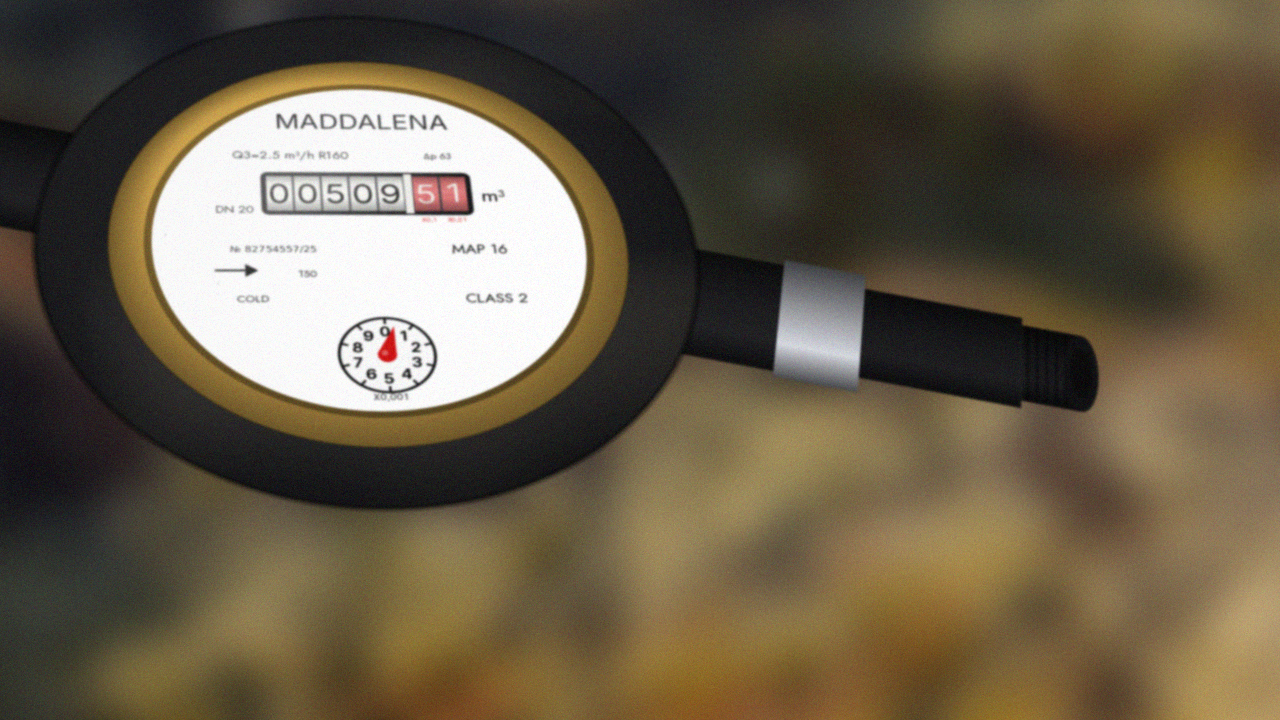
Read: value=509.510 unit=m³
